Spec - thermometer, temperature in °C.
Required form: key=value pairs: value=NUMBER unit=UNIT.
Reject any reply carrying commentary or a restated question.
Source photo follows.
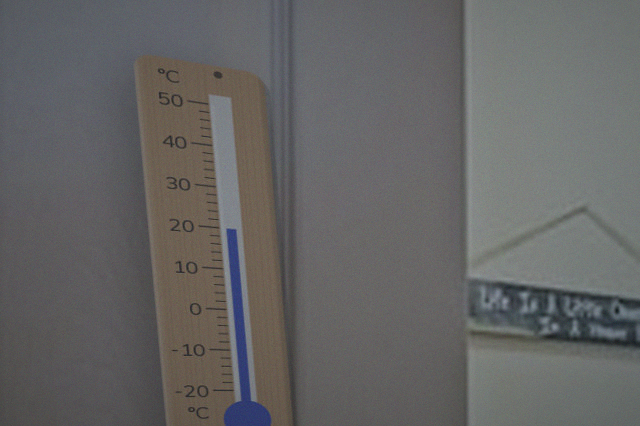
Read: value=20 unit=°C
